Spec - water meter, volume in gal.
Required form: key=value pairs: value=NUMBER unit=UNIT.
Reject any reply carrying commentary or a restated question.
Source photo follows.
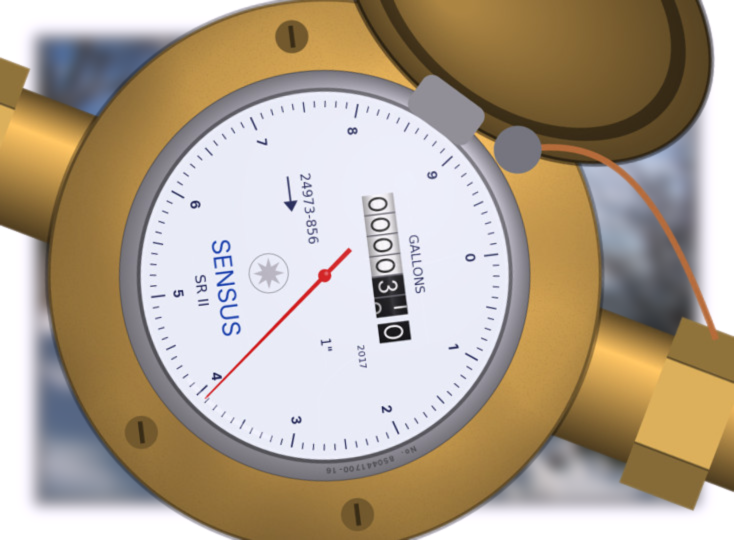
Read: value=313.9 unit=gal
